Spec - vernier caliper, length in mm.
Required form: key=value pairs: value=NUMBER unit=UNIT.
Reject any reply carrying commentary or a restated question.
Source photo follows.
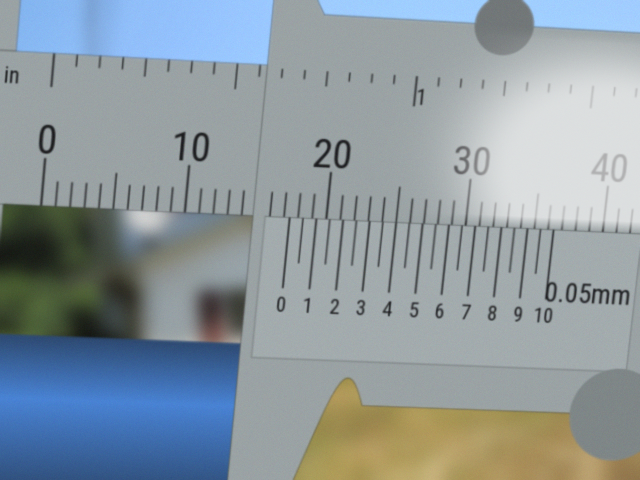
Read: value=17.4 unit=mm
